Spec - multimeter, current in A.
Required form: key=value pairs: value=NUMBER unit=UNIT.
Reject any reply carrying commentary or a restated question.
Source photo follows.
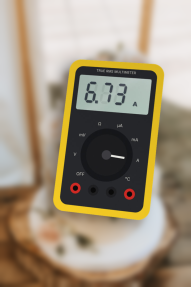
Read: value=6.73 unit=A
